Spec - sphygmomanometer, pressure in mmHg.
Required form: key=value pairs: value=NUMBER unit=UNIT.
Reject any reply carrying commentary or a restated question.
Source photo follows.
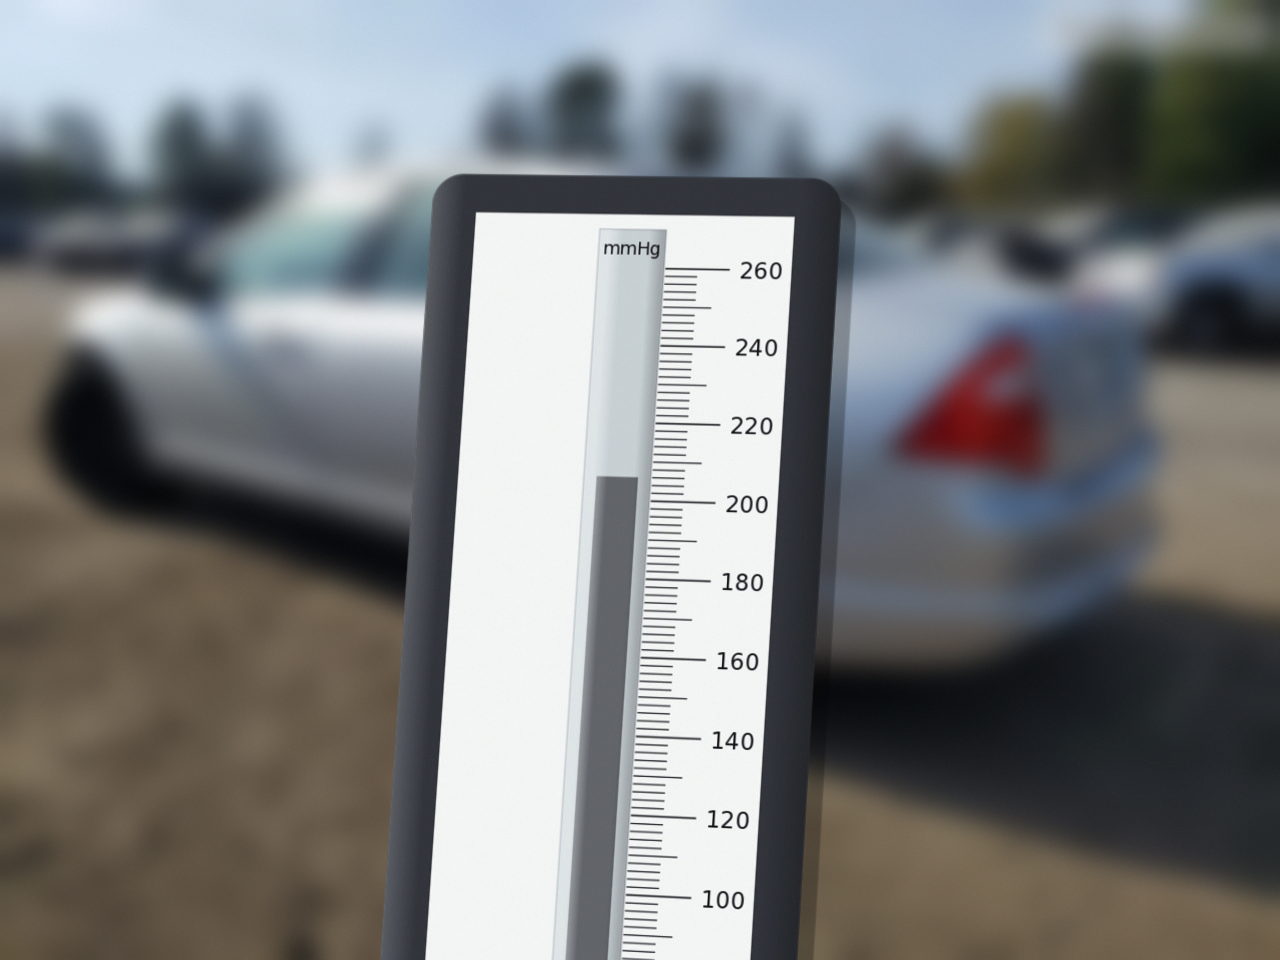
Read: value=206 unit=mmHg
